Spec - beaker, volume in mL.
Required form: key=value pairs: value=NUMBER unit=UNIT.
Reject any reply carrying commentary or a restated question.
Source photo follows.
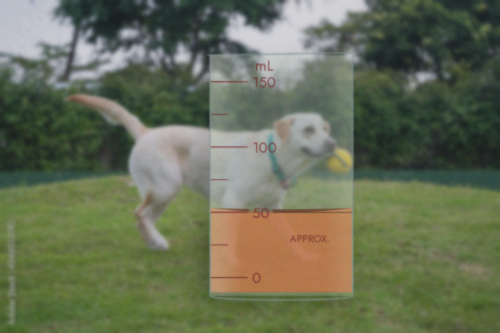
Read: value=50 unit=mL
